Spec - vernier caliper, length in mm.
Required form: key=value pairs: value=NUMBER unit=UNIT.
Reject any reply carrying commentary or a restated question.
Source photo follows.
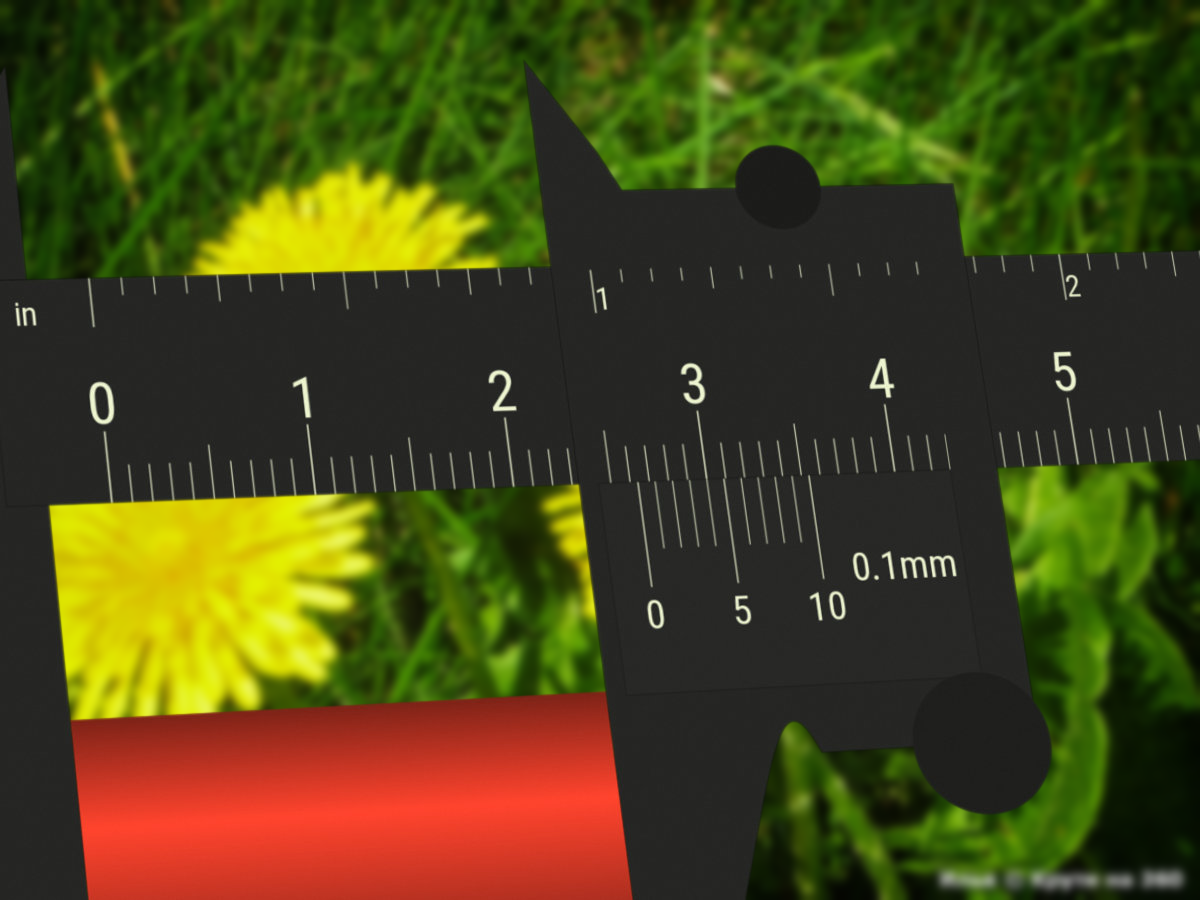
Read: value=26.4 unit=mm
